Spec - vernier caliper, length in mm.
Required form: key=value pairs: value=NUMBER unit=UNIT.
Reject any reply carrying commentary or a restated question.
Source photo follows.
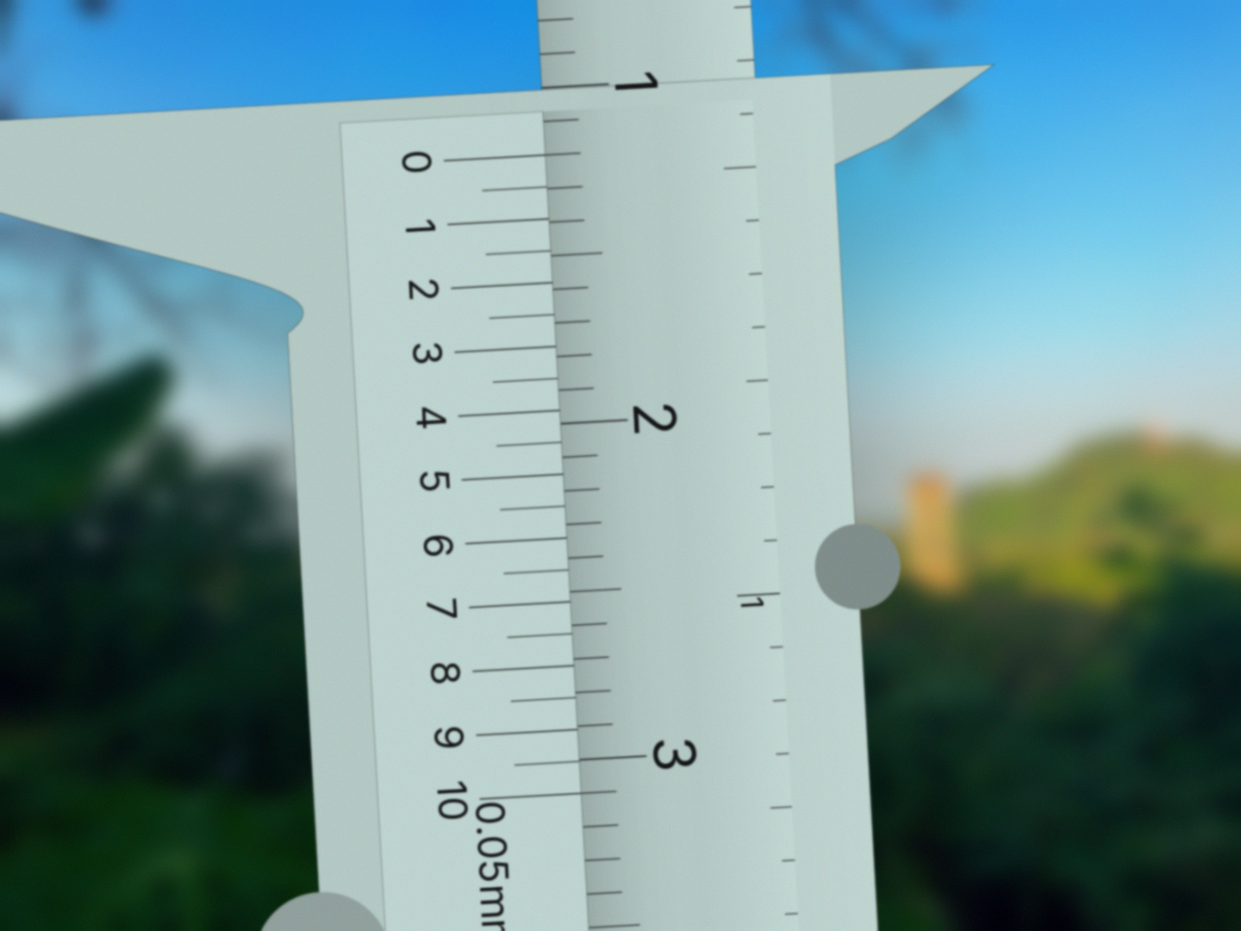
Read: value=12.00 unit=mm
